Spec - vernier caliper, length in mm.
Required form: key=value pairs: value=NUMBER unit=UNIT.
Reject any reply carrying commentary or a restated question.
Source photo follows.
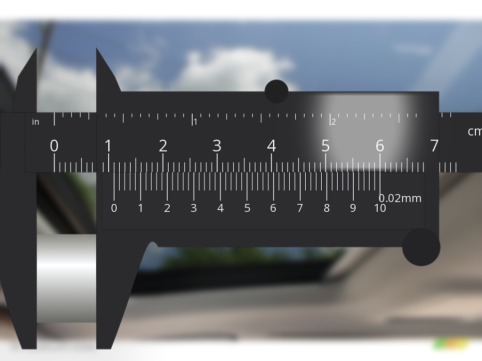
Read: value=11.0 unit=mm
